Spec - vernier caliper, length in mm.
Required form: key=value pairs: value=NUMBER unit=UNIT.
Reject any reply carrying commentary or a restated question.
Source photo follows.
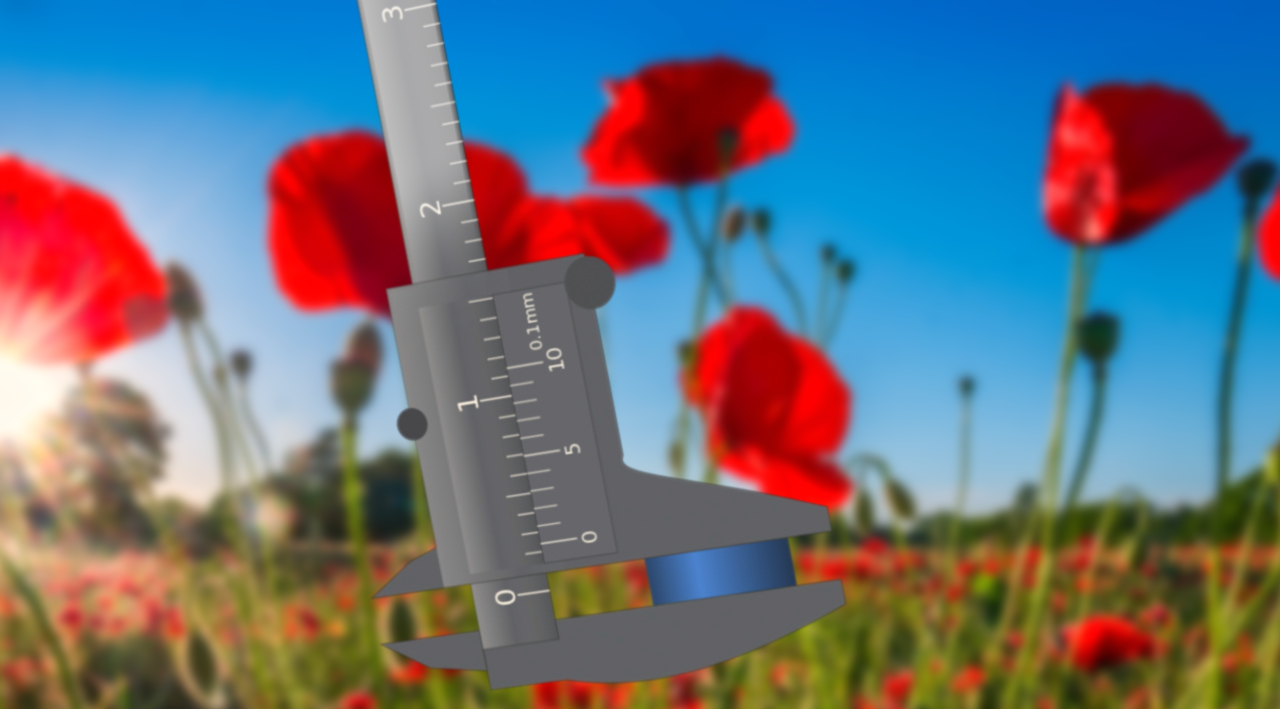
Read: value=2.4 unit=mm
